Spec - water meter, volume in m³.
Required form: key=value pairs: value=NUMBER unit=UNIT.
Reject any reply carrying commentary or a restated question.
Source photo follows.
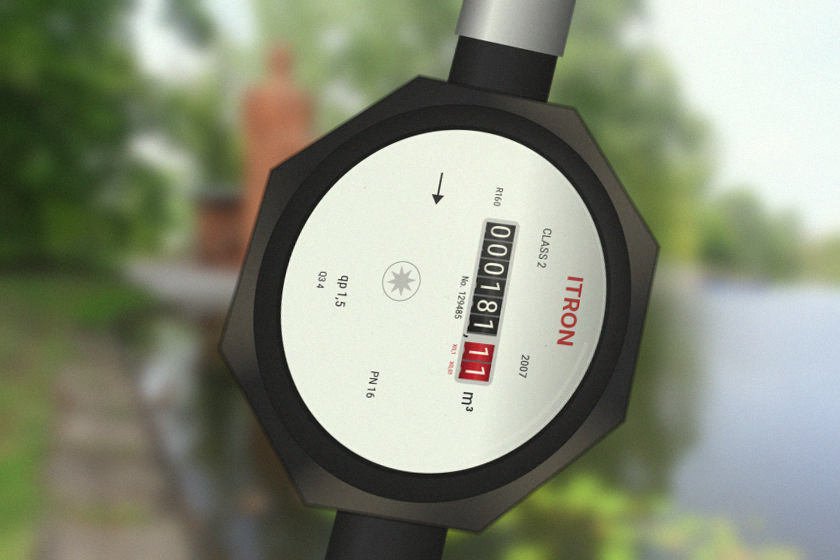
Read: value=181.11 unit=m³
